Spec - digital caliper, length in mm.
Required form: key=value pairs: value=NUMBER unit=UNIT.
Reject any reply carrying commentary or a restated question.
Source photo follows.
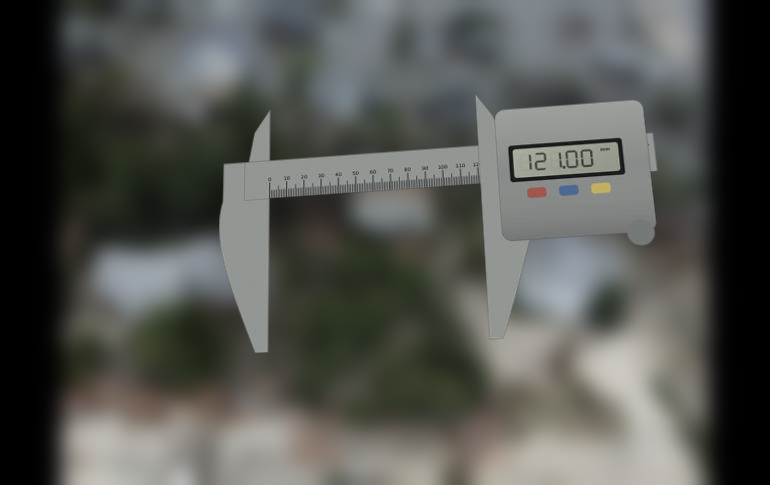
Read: value=121.00 unit=mm
